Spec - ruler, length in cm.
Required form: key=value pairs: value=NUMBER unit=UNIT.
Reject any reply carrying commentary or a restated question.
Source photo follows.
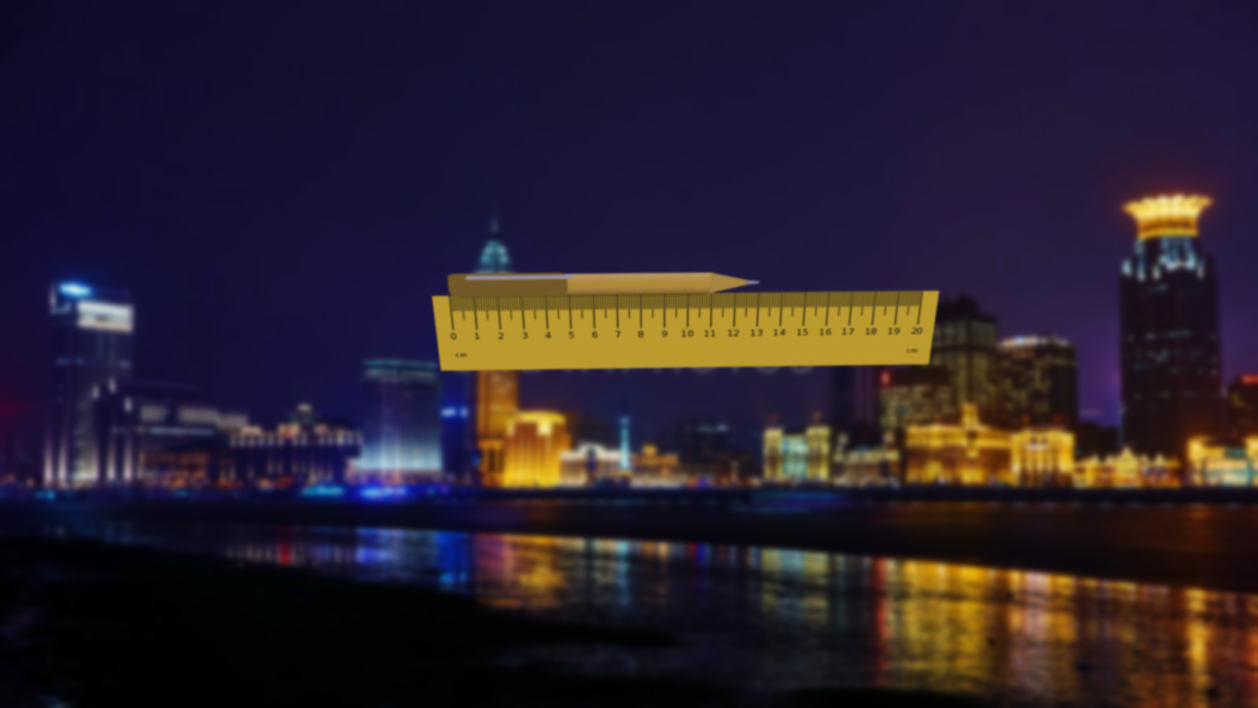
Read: value=13 unit=cm
